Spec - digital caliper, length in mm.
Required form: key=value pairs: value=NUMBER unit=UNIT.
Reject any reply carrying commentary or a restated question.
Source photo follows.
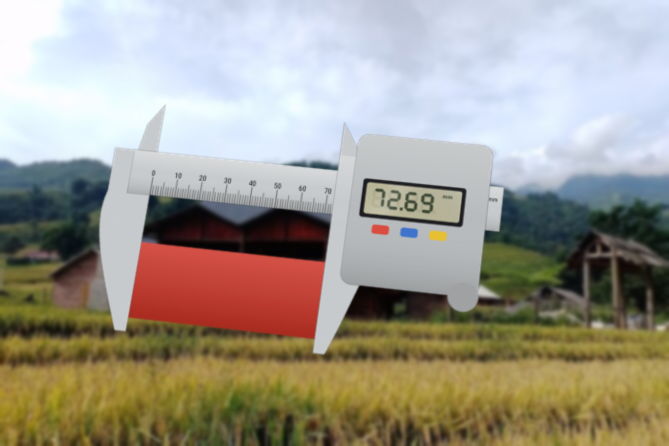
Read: value=72.69 unit=mm
